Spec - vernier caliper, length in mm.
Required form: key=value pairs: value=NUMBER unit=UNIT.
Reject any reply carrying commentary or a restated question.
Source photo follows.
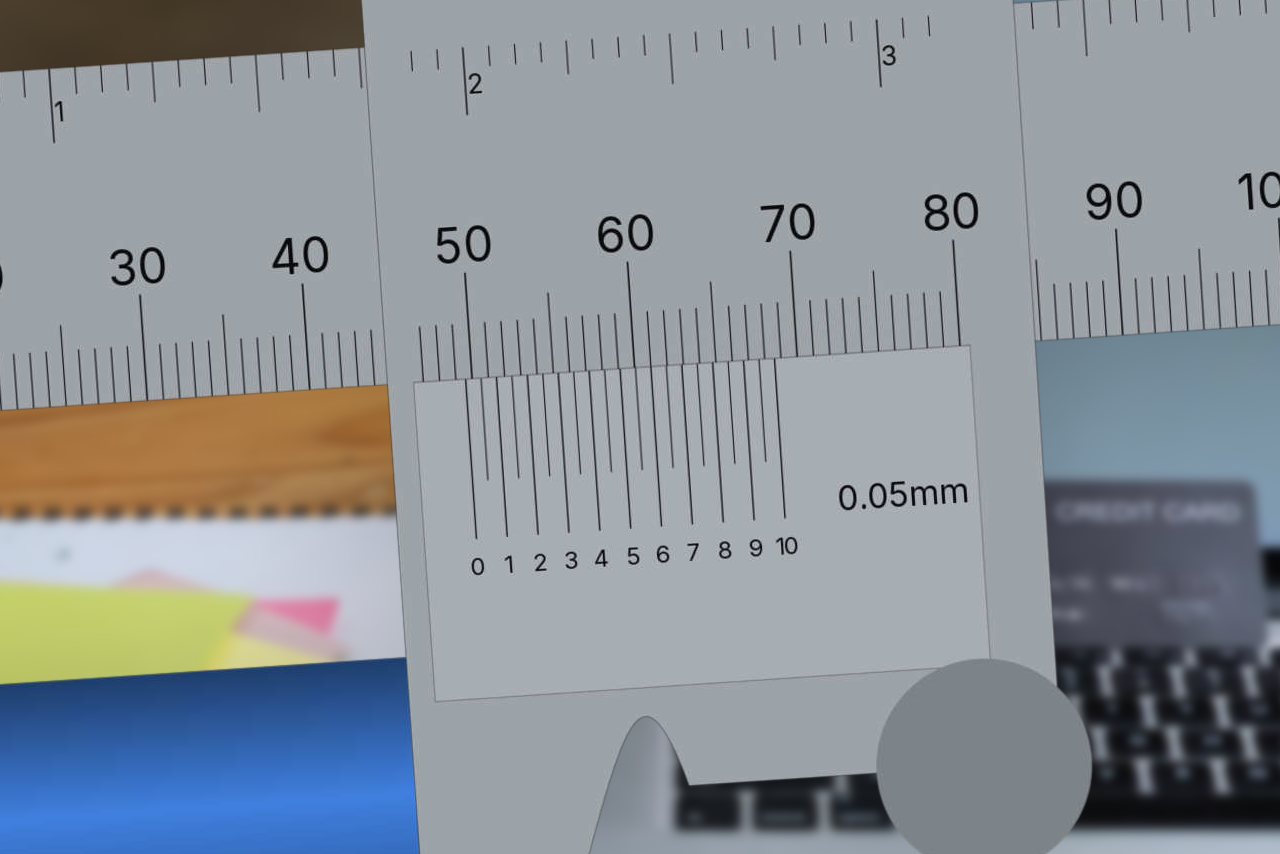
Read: value=49.6 unit=mm
